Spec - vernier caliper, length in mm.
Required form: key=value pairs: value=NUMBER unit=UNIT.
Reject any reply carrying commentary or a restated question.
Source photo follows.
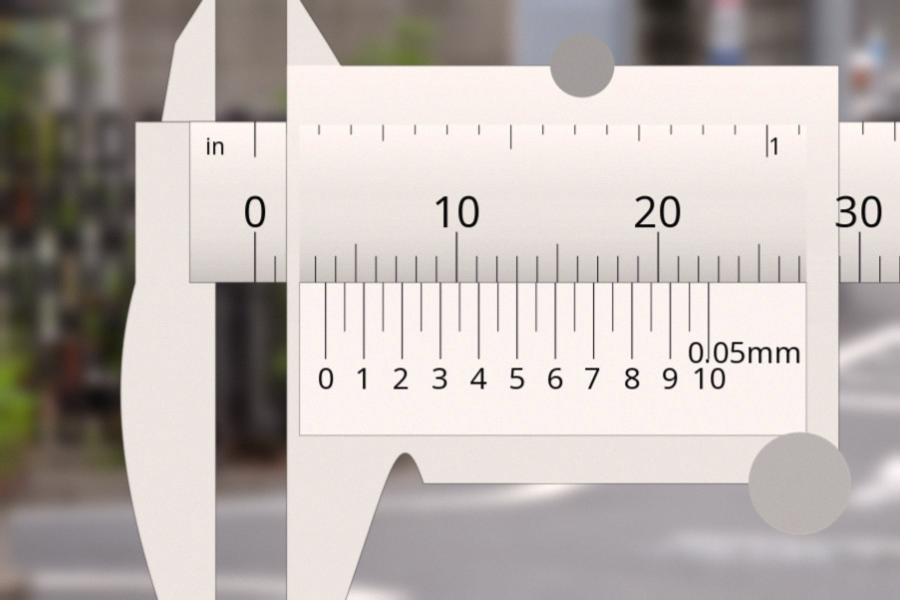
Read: value=3.5 unit=mm
